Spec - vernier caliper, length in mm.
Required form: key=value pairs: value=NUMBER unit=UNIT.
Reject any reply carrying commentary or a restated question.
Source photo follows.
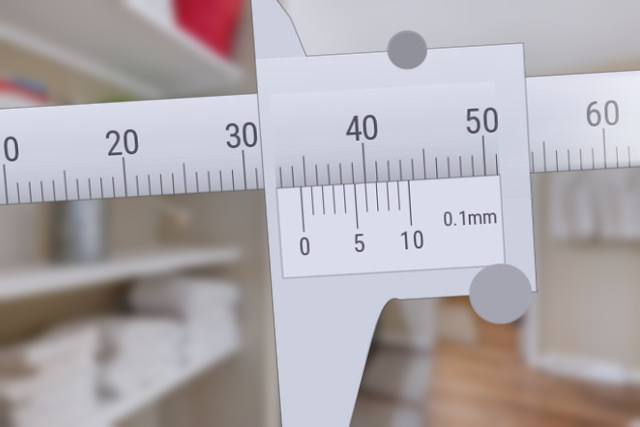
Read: value=34.6 unit=mm
